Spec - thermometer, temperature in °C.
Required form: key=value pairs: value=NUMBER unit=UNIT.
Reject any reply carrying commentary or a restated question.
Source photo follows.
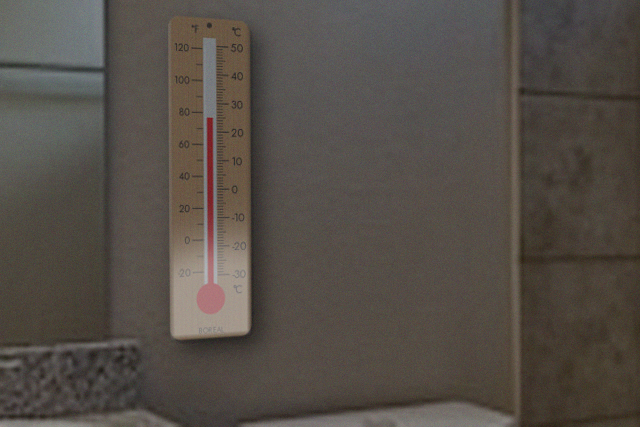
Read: value=25 unit=°C
